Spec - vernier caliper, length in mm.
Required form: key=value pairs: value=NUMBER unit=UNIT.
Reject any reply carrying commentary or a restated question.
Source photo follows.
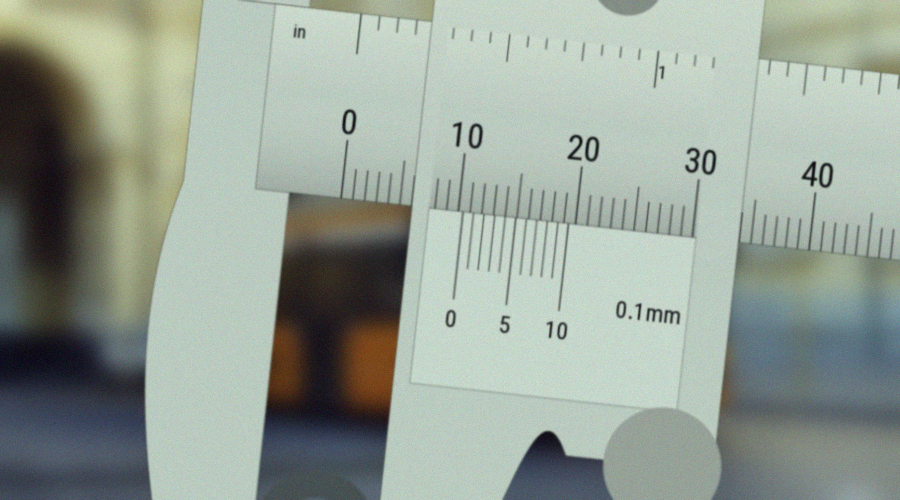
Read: value=10.4 unit=mm
